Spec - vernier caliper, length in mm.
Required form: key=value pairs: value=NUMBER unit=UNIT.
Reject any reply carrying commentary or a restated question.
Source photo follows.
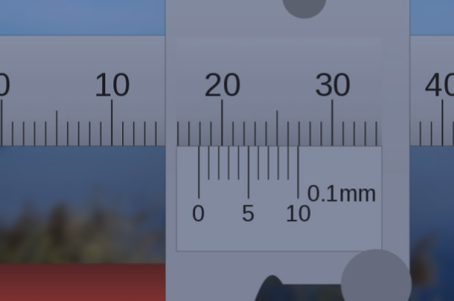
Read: value=17.9 unit=mm
